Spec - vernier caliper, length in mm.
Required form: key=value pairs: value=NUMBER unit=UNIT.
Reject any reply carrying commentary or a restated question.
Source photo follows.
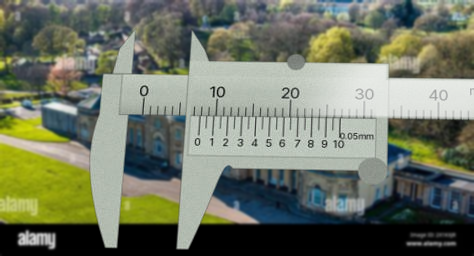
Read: value=7.8 unit=mm
